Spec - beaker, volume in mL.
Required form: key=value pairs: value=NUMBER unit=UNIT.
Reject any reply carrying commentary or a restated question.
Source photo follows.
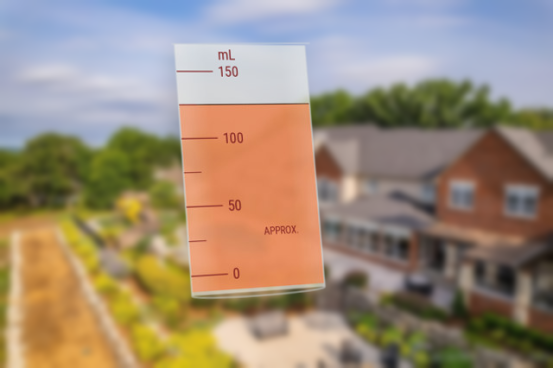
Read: value=125 unit=mL
